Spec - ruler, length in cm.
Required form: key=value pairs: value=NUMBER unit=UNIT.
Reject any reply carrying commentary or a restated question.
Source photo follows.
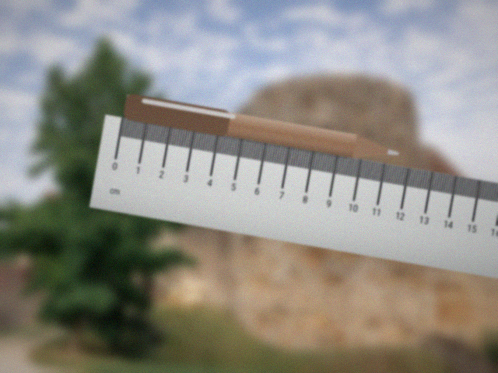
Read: value=11.5 unit=cm
